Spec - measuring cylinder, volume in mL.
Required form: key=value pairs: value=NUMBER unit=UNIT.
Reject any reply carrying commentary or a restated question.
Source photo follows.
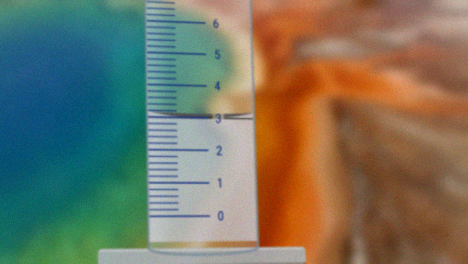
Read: value=3 unit=mL
